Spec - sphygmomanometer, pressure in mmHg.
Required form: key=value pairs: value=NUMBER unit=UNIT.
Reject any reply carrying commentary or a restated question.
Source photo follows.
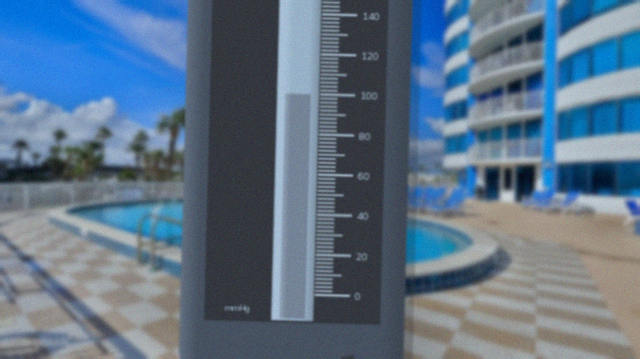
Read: value=100 unit=mmHg
